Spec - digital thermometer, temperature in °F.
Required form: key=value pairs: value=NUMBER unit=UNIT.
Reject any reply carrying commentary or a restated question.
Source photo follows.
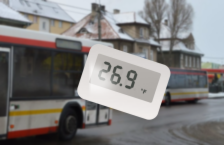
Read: value=26.9 unit=°F
